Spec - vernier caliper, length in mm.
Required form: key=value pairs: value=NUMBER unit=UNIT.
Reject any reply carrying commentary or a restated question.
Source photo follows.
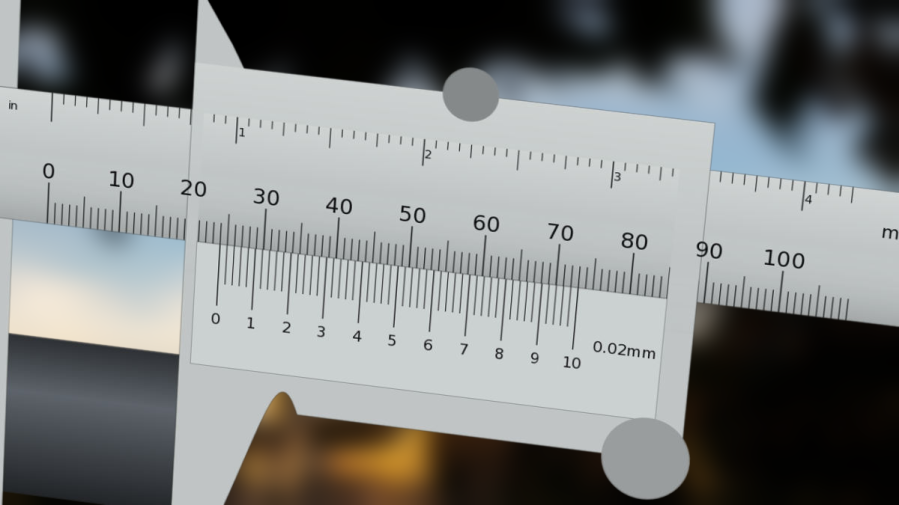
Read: value=24.0 unit=mm
